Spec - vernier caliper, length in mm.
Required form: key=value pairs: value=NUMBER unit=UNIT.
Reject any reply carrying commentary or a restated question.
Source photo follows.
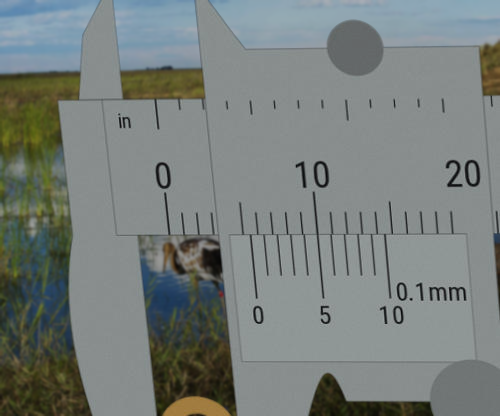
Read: value=5.5 unit=mm
